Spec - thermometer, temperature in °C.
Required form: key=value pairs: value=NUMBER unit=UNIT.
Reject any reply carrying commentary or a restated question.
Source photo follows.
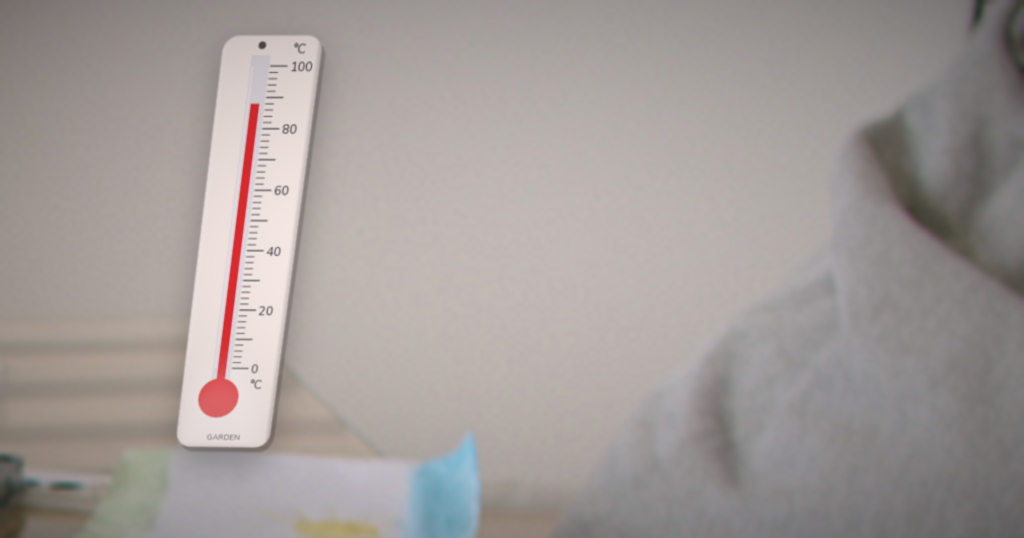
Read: value=88 unit=°C
